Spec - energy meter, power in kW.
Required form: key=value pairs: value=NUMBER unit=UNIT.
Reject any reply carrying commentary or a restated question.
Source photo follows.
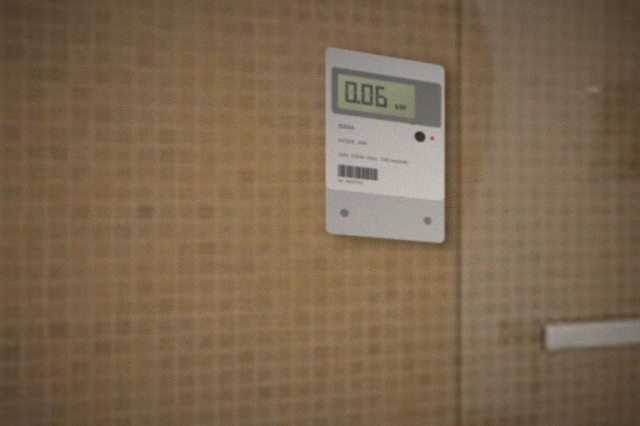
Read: value=0.06 unit=kW
